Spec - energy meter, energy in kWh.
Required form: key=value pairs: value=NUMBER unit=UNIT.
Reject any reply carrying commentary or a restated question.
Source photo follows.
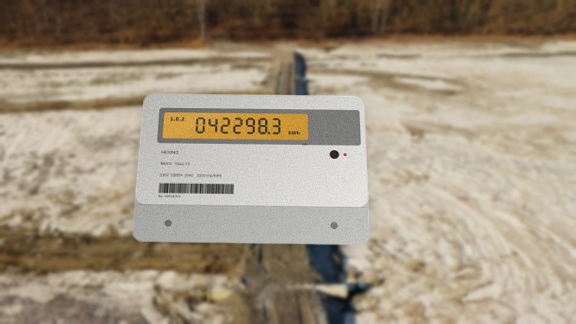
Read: value=42298.3 unit=kWh
